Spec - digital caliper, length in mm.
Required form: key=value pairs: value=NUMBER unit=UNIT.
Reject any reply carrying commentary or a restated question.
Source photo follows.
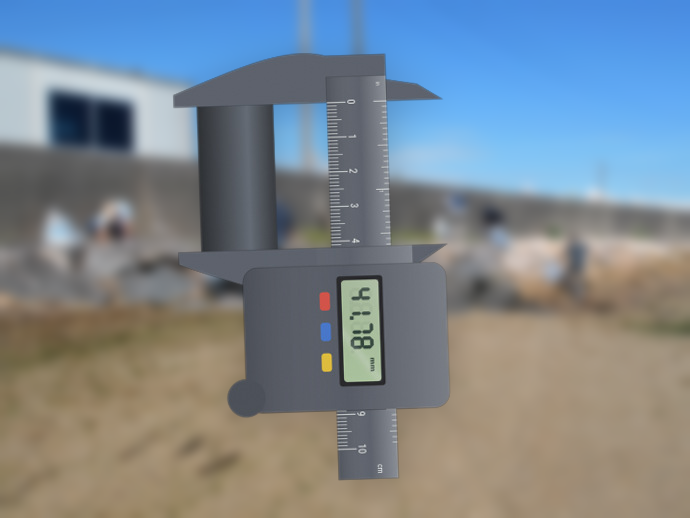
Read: value=41.78 unit=mm
